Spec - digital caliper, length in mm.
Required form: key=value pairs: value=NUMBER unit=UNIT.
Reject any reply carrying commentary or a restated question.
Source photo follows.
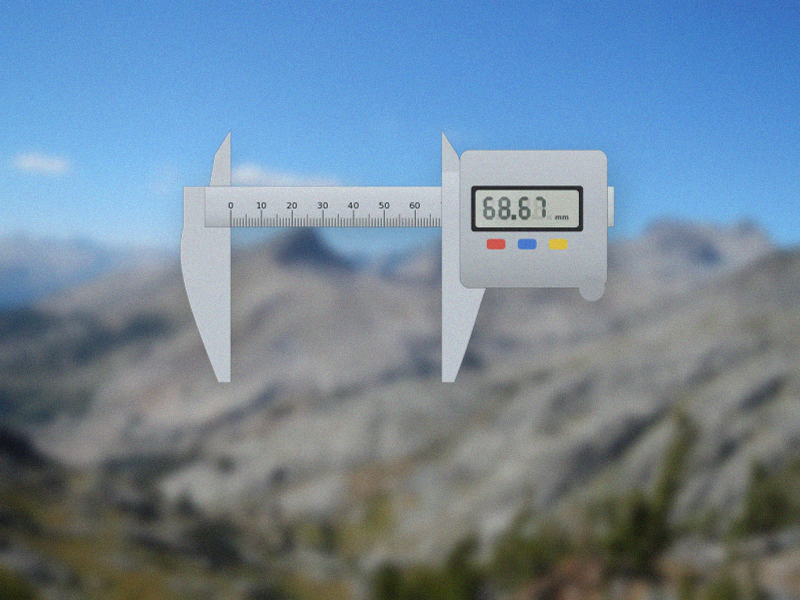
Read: value=68.67 unit=mm
